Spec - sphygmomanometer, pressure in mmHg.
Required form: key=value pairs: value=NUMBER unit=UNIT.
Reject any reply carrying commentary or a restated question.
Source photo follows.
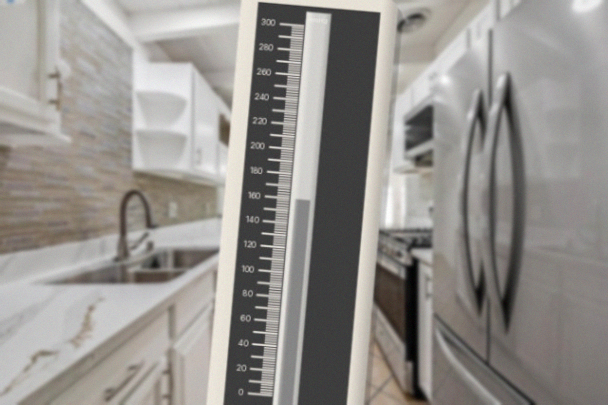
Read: value=160 unit=mmHg
